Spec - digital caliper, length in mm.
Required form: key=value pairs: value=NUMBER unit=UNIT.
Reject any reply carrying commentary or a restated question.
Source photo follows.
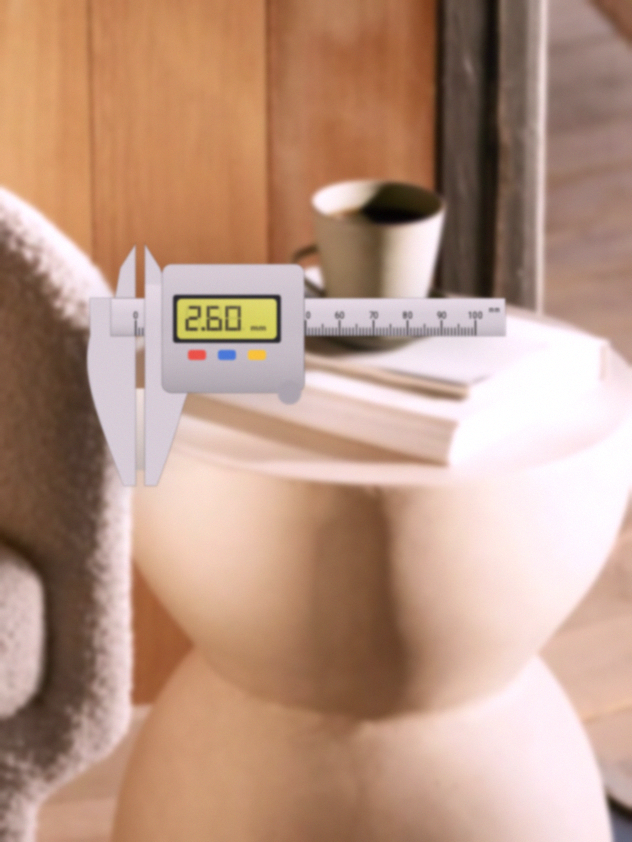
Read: value=2.60 unit=mm
